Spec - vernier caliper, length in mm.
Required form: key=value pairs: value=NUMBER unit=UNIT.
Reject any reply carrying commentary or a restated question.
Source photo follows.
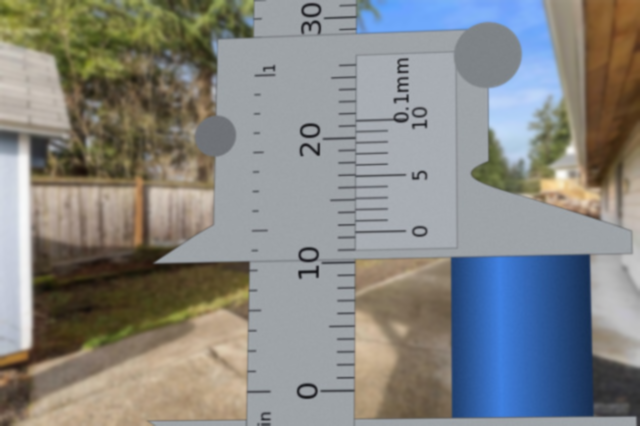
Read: value=12.4 unit=mm
